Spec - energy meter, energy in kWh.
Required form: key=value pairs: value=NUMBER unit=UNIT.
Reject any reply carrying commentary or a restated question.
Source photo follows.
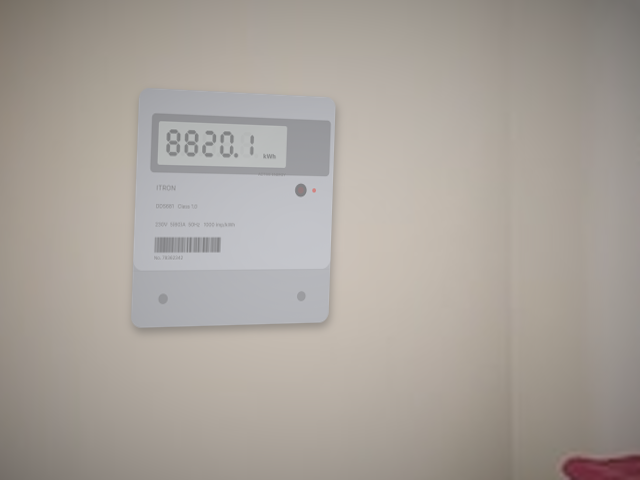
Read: value=8820.1 unit=kWh
